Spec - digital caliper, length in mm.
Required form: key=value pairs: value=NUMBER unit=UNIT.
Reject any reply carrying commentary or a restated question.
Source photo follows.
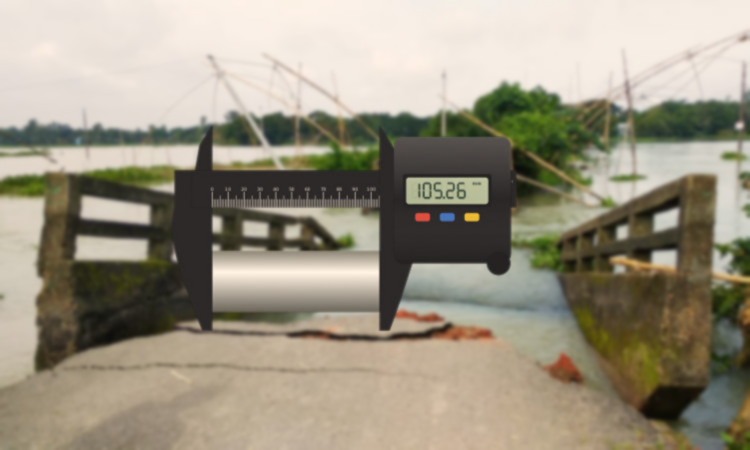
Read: value=105.26 unit=mm
